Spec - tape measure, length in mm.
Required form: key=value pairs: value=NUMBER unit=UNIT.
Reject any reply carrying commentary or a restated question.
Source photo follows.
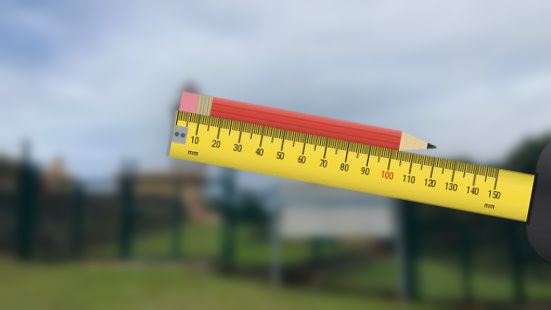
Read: value=120 unit=mm
